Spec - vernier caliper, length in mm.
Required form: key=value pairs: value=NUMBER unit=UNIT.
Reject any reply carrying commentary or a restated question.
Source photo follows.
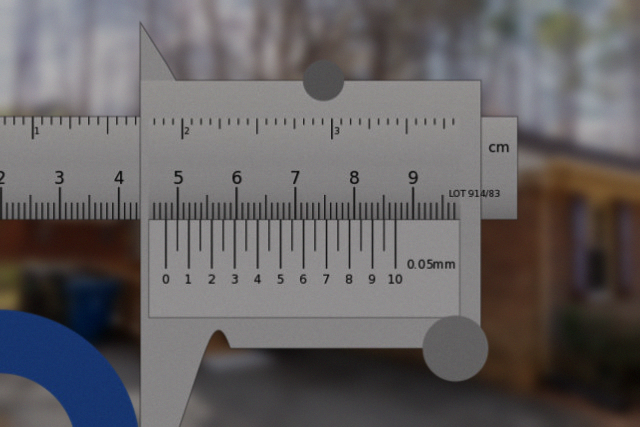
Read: value=48.0 unit=mm
